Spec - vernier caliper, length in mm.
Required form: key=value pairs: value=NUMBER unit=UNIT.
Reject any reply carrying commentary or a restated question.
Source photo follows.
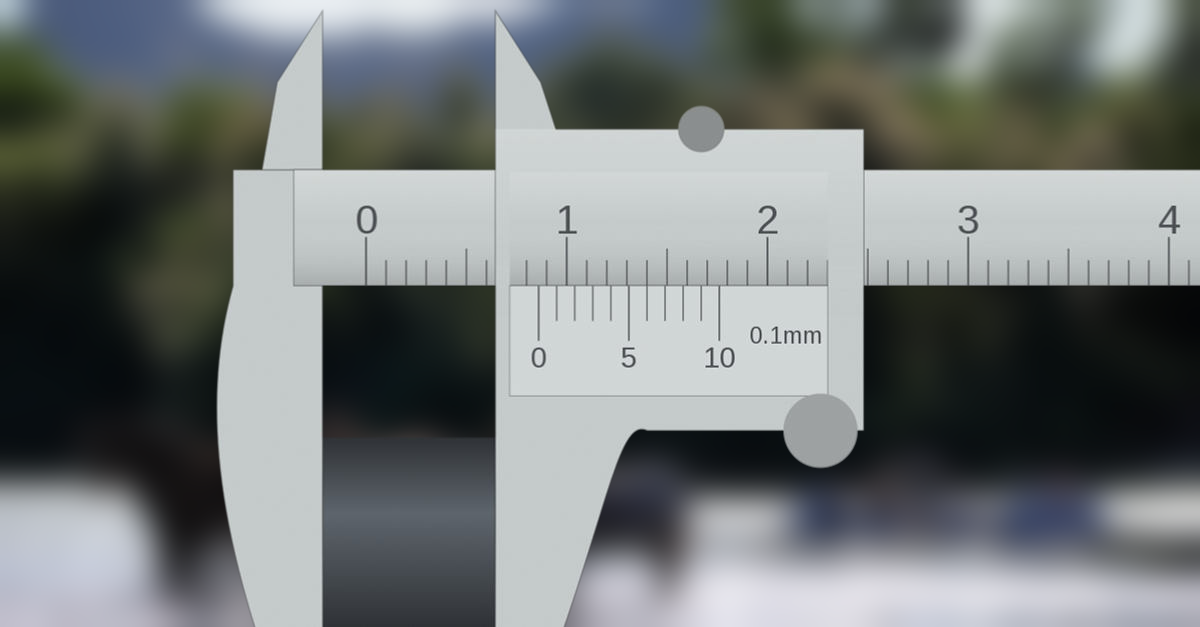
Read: value=8.6 unit=mm
